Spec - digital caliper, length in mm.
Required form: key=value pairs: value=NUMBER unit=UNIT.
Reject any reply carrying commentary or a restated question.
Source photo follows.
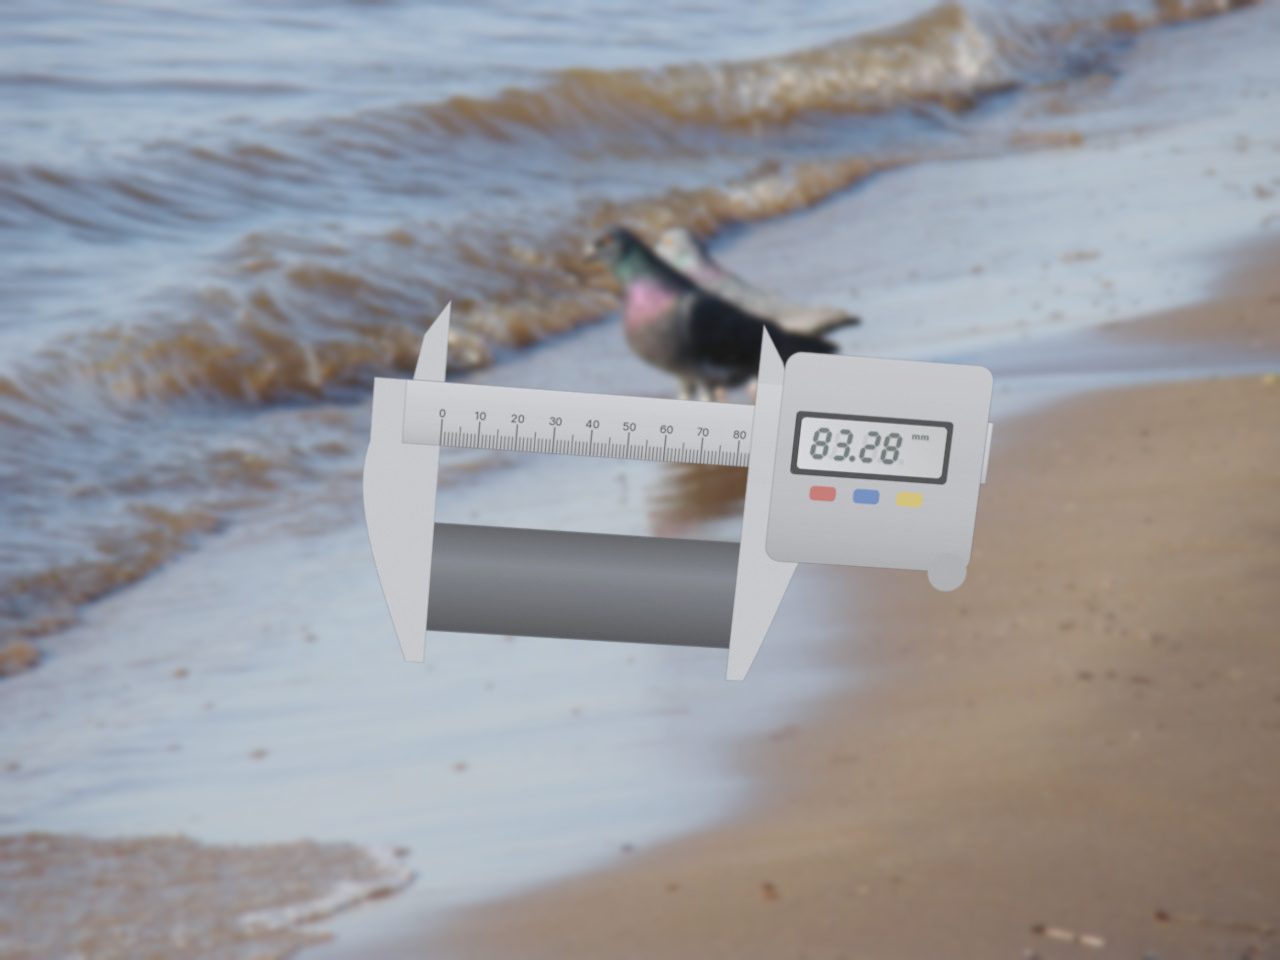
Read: value=83.28 unit=mm
